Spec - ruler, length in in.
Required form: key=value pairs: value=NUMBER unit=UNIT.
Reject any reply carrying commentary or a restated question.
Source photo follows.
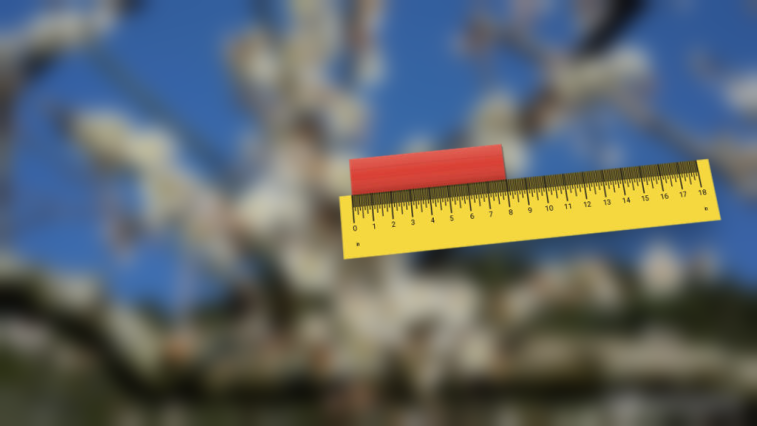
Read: value=8 unit=in
